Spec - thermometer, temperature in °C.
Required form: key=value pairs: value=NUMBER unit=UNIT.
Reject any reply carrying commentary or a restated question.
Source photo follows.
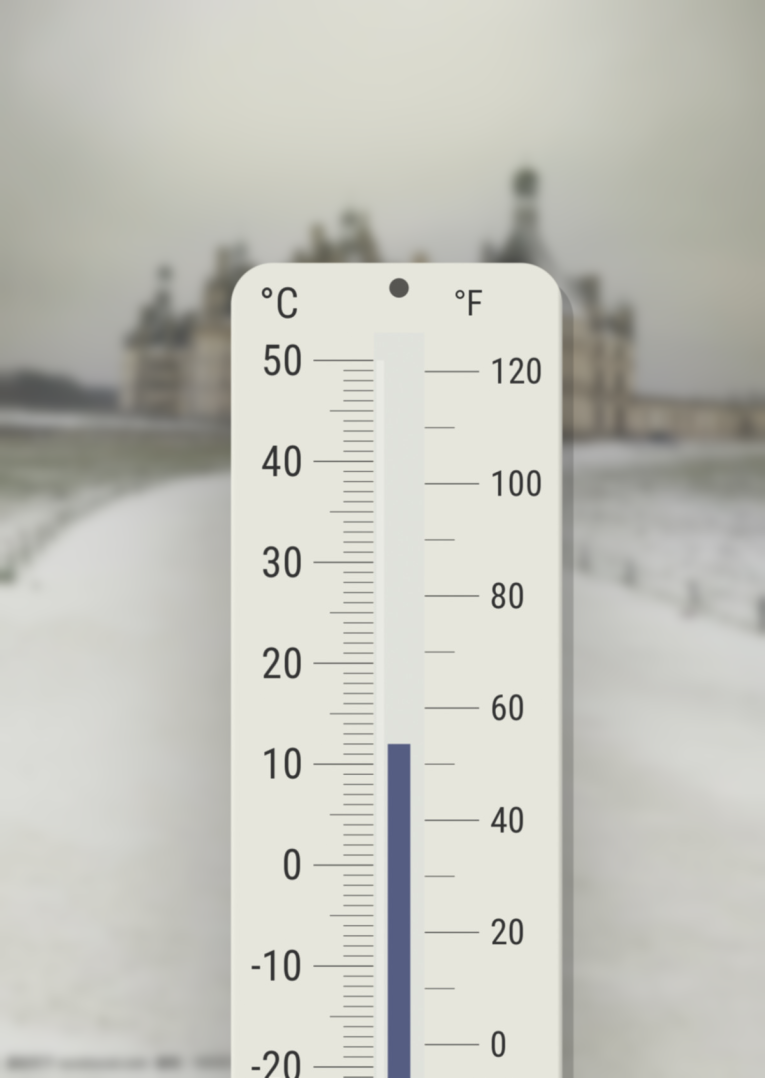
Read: value=12 unit=°C
